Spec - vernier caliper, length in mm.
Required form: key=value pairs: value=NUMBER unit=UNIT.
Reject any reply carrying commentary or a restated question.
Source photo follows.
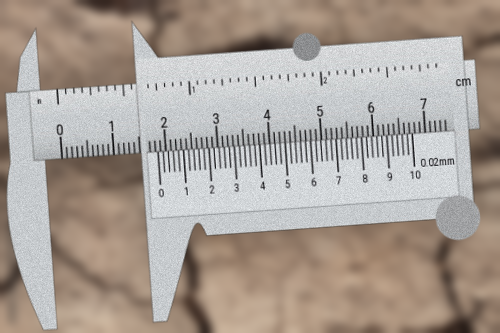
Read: value=18.5 unit=mm
